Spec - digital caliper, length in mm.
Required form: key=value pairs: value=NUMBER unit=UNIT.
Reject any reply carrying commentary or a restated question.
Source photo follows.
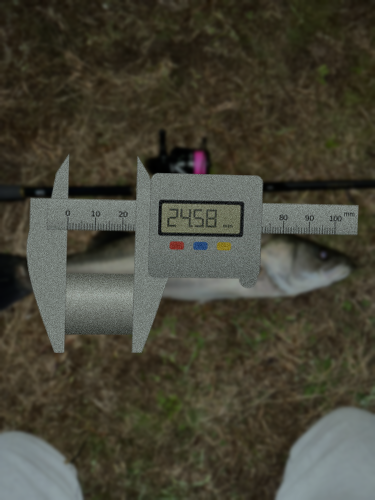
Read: value=24.58 unit=mm
